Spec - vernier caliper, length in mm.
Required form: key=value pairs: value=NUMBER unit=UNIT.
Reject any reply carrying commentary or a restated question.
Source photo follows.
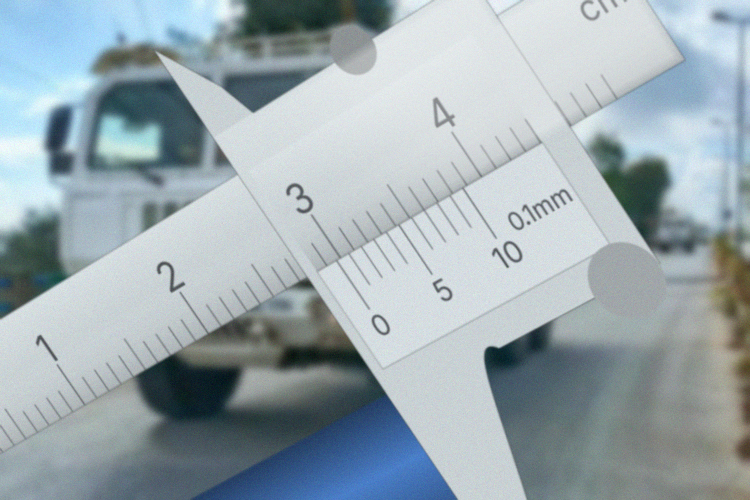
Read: value=29.7 unit=mm
